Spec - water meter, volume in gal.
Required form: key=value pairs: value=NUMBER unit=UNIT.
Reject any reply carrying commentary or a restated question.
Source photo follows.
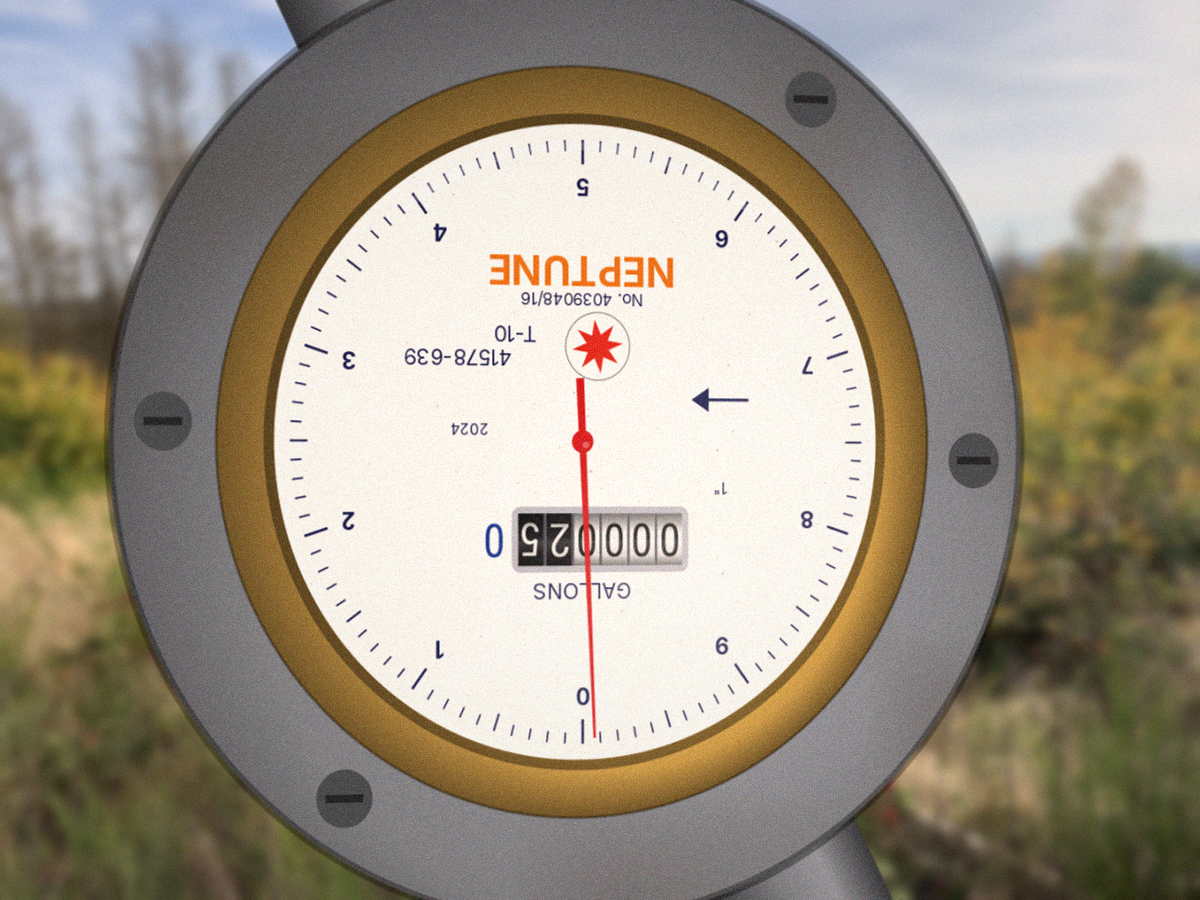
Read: value=249.9 unit=gal
